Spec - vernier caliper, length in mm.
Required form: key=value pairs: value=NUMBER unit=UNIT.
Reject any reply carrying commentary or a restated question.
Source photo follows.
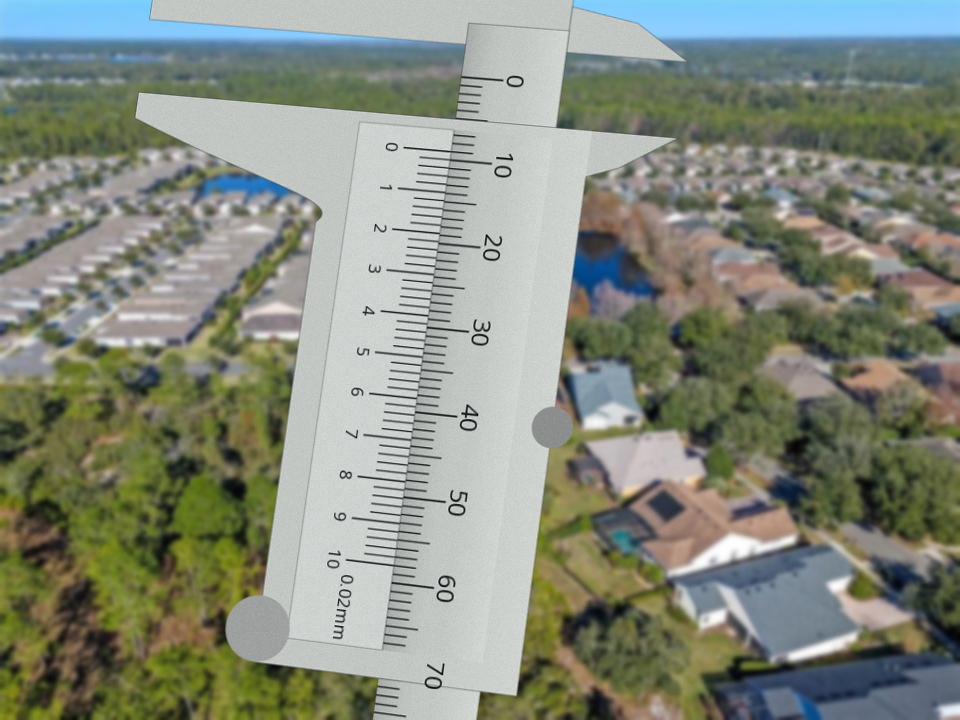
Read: value=9.0 unit=mm
